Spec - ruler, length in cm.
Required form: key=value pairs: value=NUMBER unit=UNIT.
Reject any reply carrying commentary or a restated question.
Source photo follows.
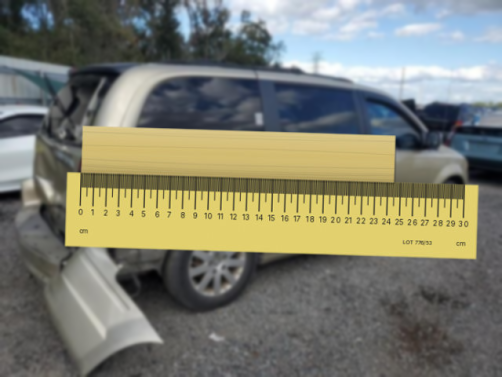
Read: value=24.5 unit=cm
